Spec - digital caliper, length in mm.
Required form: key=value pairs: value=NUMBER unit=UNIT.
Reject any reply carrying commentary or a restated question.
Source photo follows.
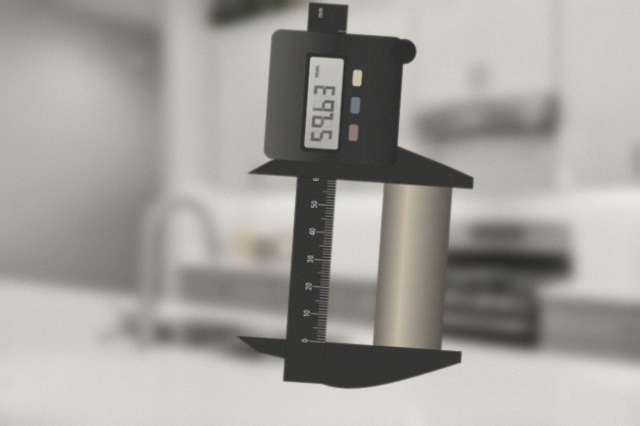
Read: value=59.63 unit=mm
